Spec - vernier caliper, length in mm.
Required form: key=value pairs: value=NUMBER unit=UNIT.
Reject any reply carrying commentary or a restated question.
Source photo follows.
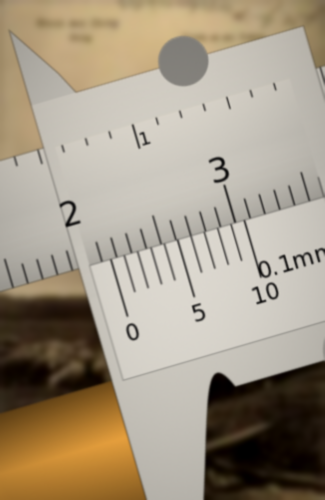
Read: value=21.6 unit=mm
